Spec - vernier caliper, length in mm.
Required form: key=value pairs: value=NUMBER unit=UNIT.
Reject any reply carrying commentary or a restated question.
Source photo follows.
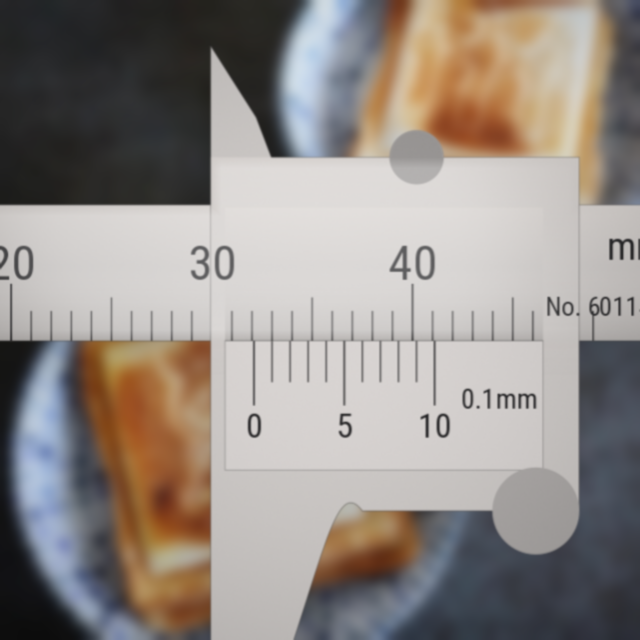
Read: value=32.1 unit=mm
